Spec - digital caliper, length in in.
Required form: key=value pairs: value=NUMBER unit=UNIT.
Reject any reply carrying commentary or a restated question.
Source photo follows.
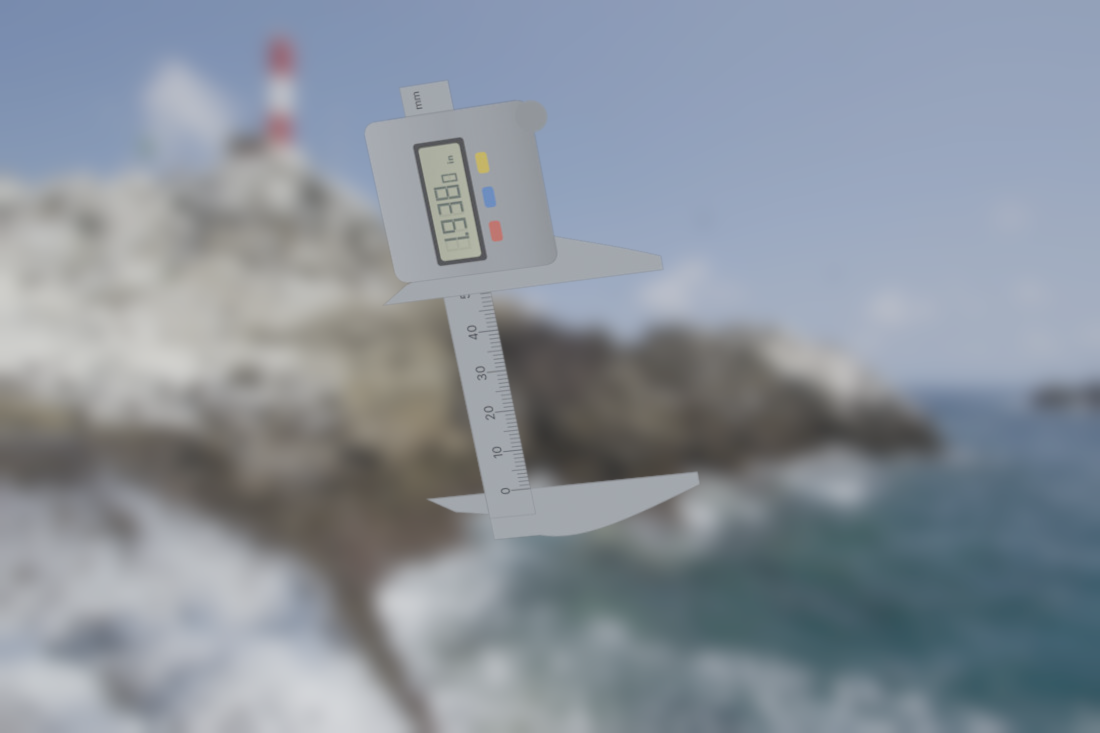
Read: value=1.9380 unit=in
